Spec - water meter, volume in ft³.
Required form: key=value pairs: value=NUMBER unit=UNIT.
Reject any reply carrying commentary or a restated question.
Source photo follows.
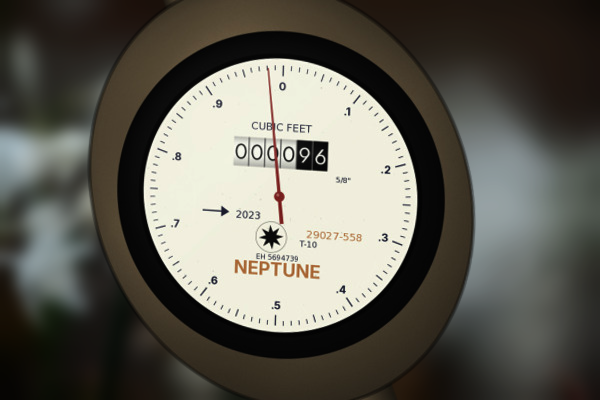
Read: value=95.98 unit=ft³
